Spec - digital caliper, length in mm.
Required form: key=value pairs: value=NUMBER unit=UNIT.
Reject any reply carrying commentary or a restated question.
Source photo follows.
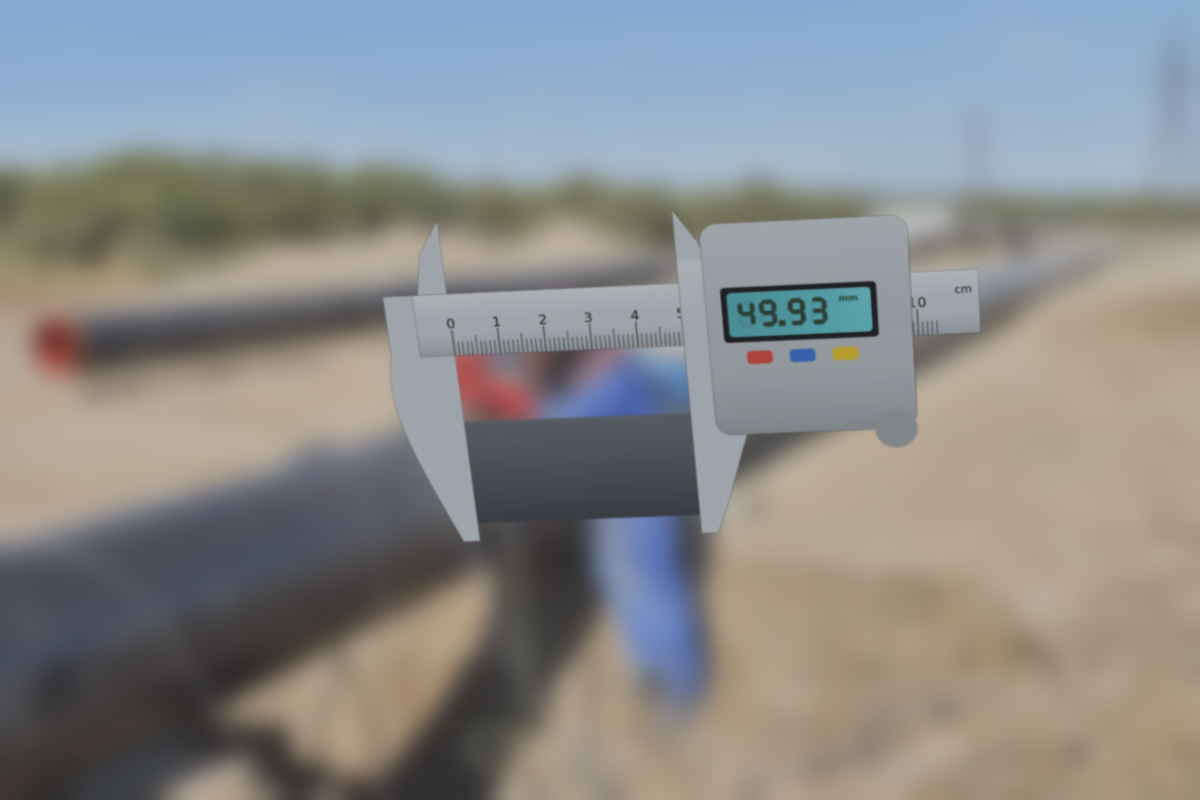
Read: value=49.93 unit=mm
